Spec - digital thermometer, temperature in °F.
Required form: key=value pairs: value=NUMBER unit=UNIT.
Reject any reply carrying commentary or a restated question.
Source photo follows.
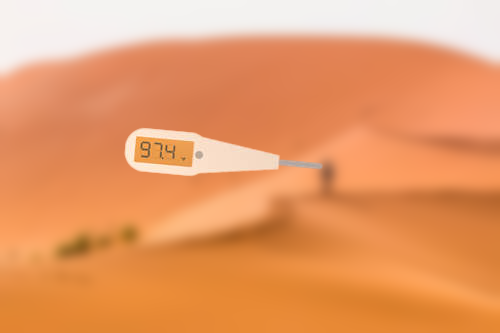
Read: value=97.4 unit=°F
